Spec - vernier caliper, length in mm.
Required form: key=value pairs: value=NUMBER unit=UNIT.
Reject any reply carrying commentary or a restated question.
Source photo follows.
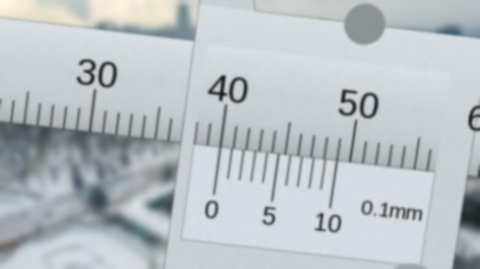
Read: value=40.0 unit=mm
